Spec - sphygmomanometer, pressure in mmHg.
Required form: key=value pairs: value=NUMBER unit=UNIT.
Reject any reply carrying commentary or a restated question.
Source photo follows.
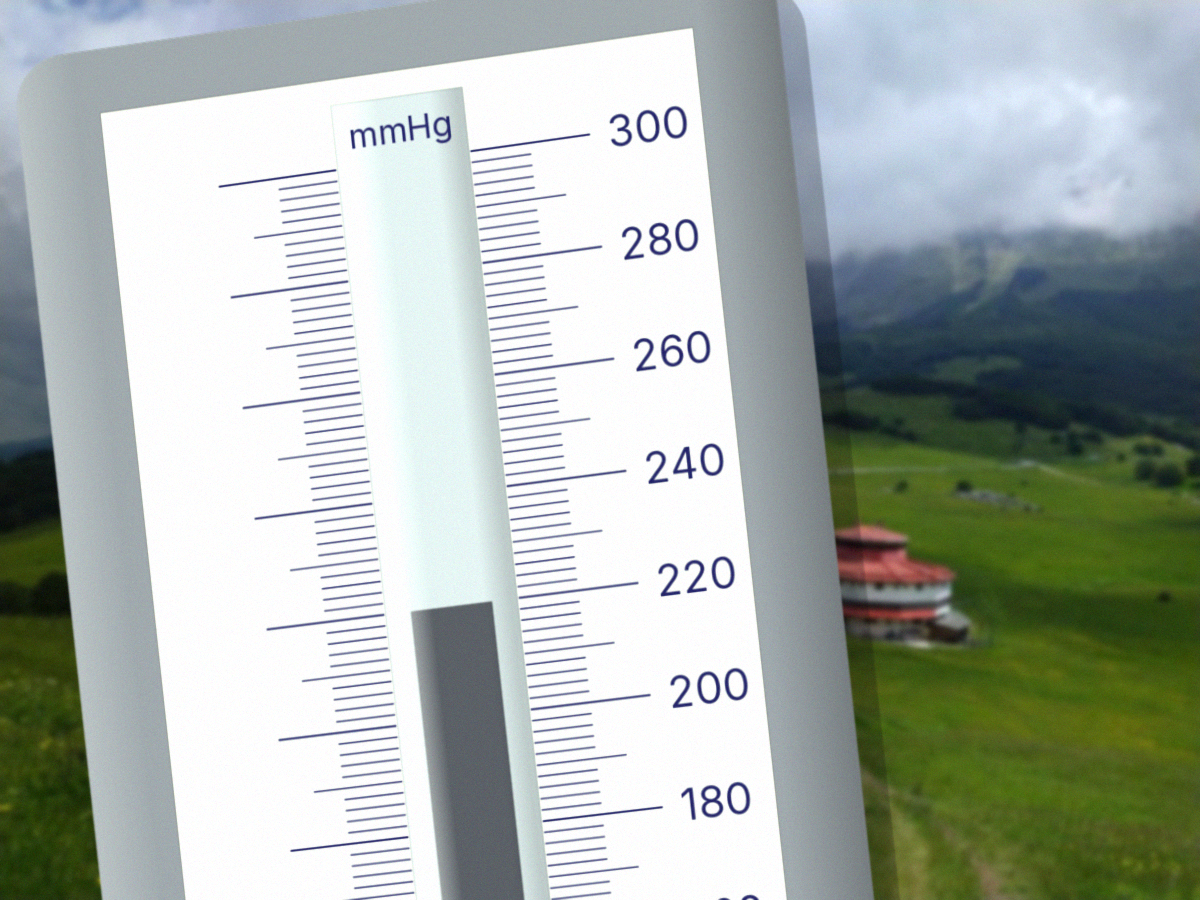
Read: value=220 unit=mmHg
